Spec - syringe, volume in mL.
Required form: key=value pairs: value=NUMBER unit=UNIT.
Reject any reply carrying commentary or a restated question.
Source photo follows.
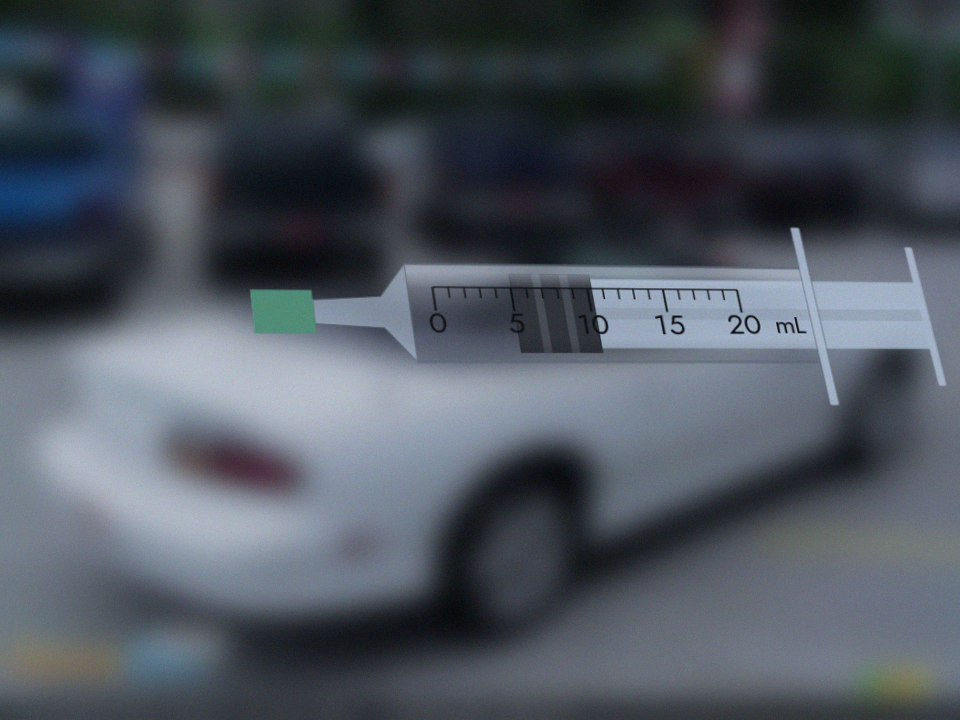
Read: value=5 unit=mL
